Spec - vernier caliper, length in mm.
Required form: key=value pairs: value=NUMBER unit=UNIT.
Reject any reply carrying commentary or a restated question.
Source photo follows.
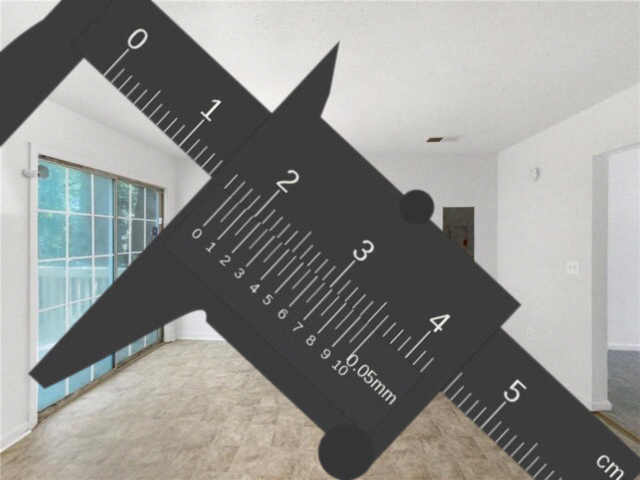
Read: value=17.0 unit=mm
